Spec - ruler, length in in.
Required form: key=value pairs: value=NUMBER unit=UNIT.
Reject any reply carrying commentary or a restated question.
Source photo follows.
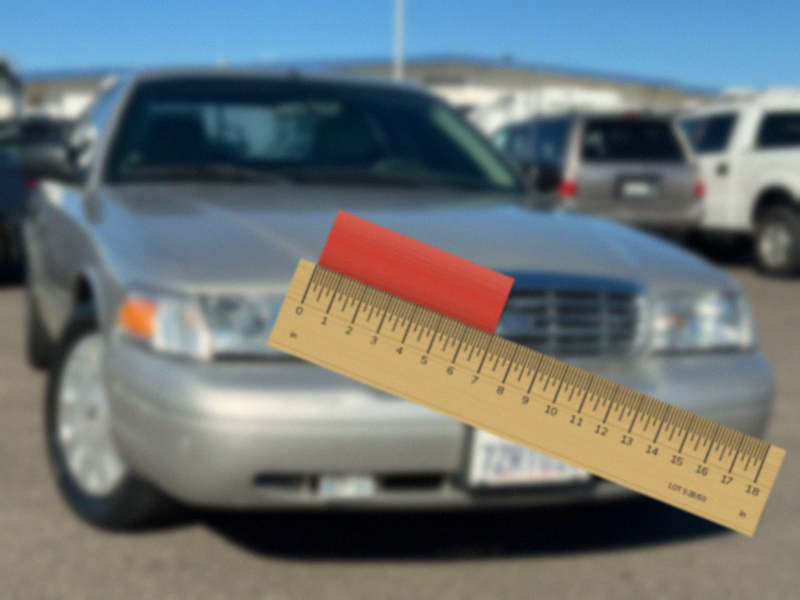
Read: value=7 unit=in
